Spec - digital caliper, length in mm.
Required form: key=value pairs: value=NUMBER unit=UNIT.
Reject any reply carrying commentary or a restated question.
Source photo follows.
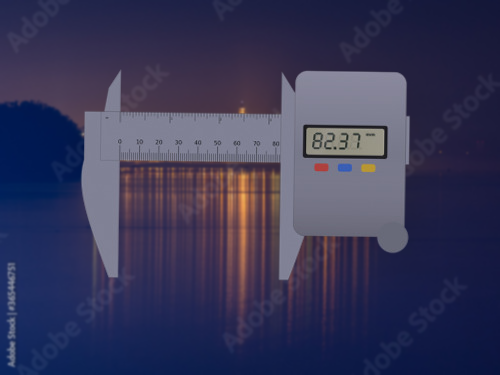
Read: value=82.37 unit=mm
